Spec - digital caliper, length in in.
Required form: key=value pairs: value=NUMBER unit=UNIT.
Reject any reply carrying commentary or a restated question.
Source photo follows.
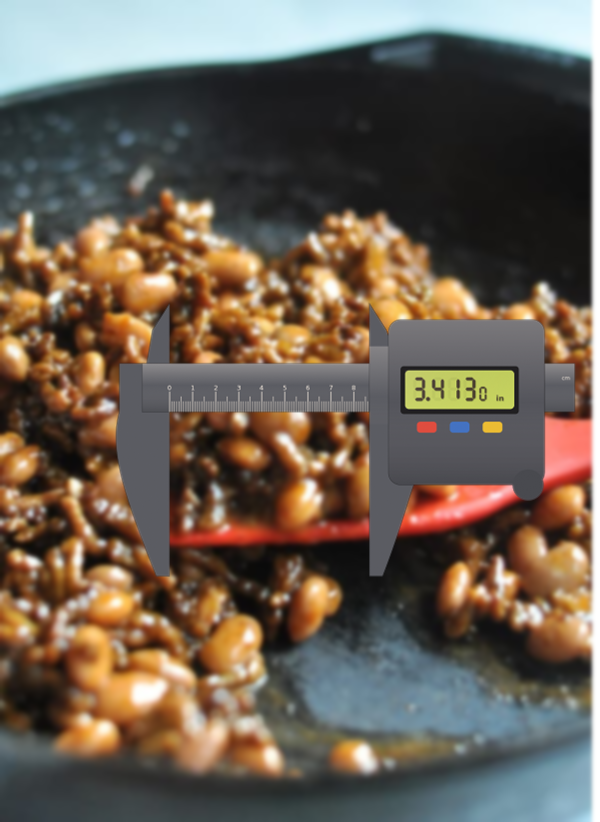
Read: value=3.4130 unit=in
